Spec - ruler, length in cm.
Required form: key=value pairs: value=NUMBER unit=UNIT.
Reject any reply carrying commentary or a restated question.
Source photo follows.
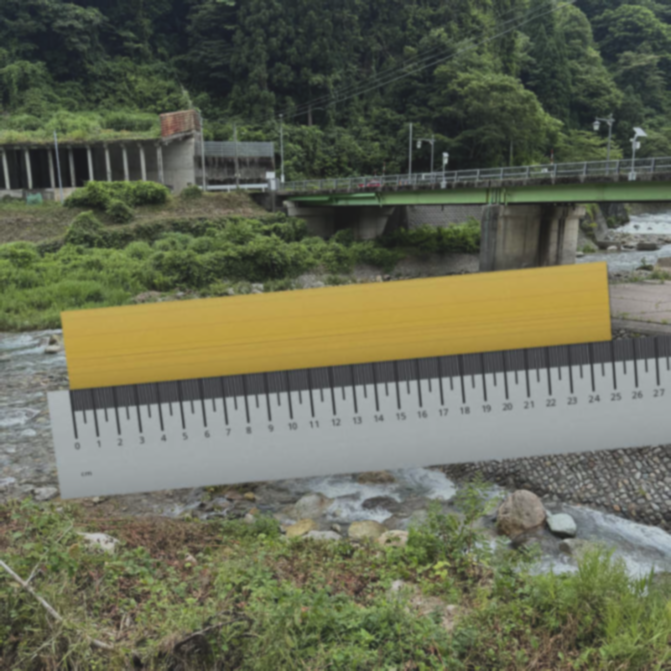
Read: value=25 unit=cm
